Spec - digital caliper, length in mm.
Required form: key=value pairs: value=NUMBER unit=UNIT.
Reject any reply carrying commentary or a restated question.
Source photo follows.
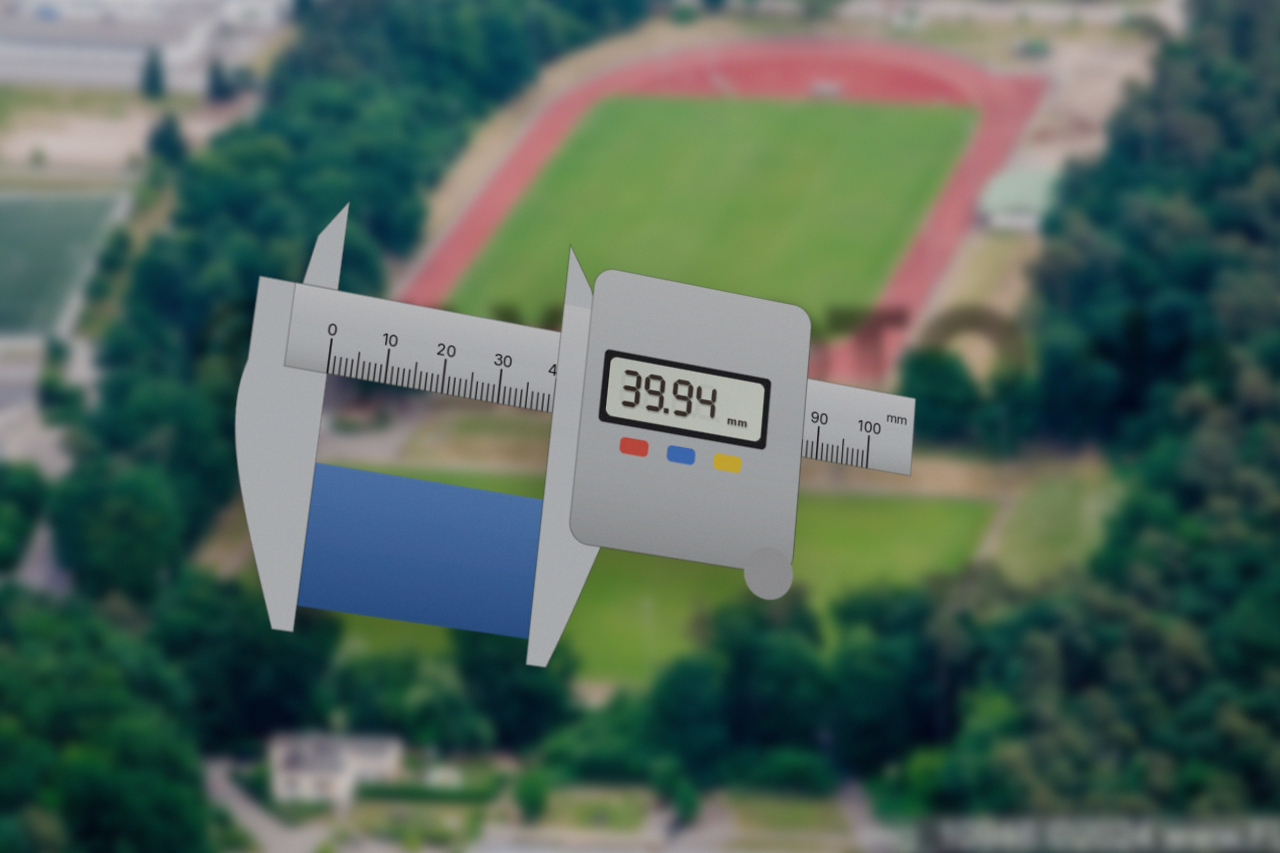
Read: value=39.94 unit=mm
